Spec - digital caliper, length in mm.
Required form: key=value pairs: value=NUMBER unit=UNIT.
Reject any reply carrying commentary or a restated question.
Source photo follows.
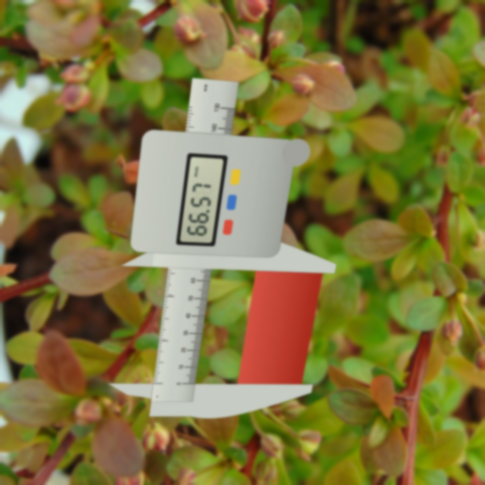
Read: value=66.57 unit=mm
